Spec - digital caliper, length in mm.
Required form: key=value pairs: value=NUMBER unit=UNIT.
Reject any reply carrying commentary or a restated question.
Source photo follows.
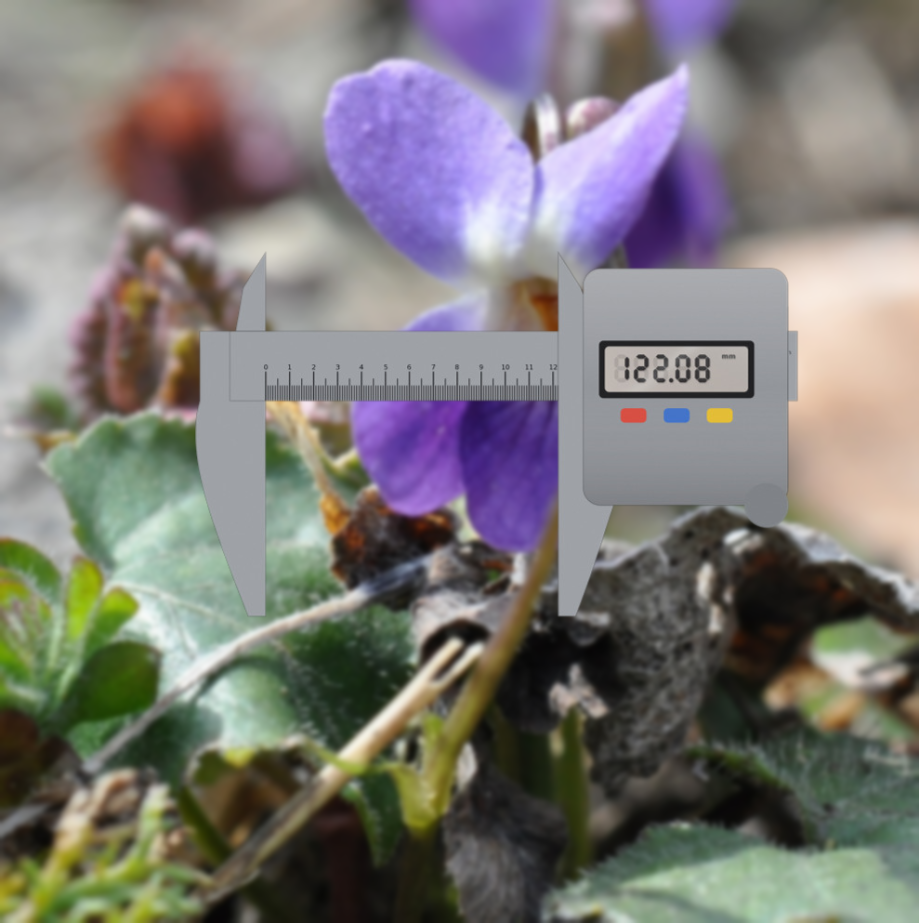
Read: value=122.08 unit=mm
